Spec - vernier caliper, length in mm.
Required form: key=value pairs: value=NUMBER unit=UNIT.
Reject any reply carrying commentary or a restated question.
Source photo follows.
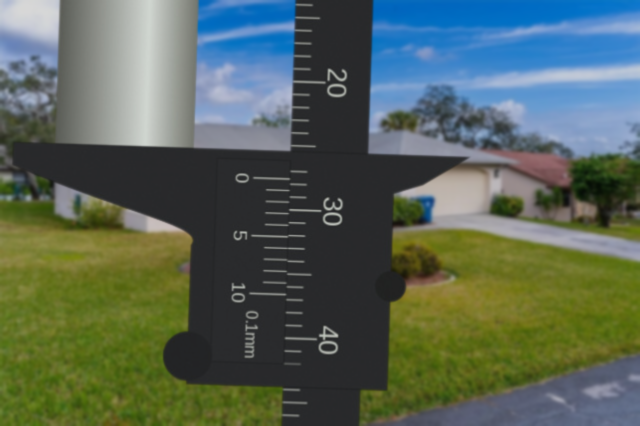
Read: value=27.6 unit=mm
